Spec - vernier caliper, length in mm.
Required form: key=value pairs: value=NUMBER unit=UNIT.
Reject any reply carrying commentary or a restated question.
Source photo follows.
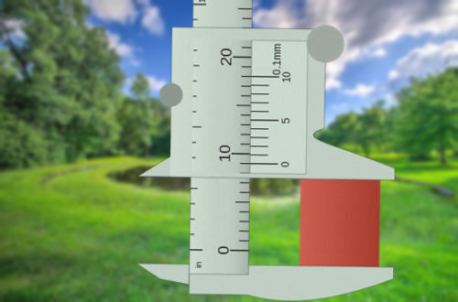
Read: value=9.0 unit=mm
